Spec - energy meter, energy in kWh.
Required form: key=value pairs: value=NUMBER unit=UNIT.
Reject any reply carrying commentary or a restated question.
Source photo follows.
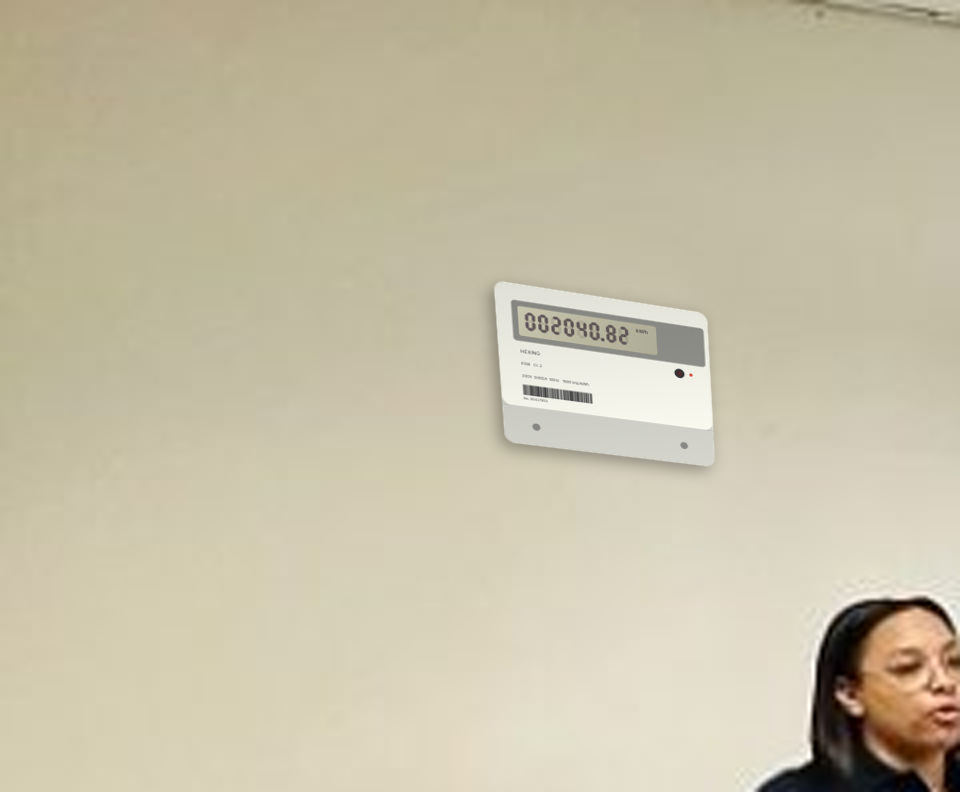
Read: value=2040.82 unit=kWh
